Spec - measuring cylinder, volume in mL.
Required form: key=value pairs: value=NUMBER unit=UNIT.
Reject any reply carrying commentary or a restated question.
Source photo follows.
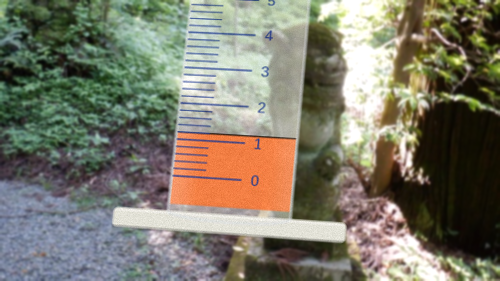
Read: value=1.2 unit=mL
